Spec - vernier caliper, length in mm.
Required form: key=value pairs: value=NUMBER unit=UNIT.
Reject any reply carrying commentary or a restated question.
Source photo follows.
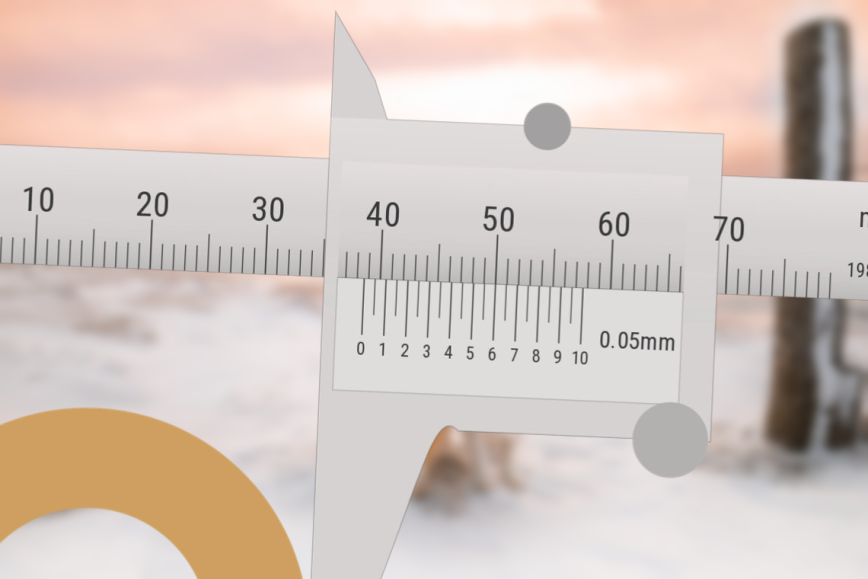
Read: value=38.6 unit=mm
